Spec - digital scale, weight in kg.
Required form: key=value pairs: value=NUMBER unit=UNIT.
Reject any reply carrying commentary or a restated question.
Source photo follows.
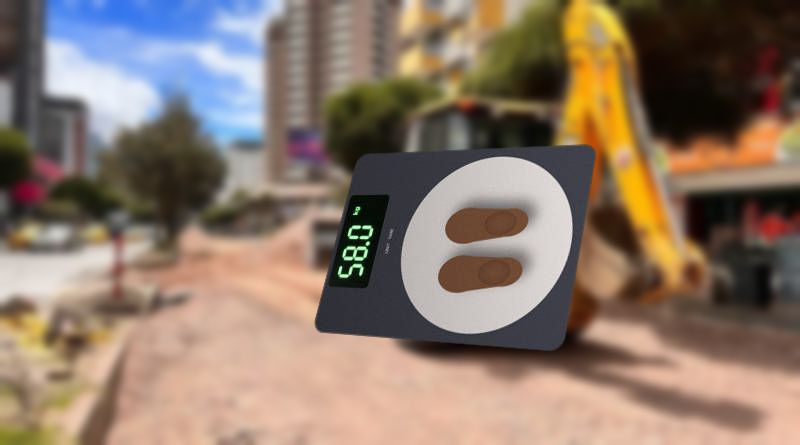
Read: value=58.0 unit=kg
